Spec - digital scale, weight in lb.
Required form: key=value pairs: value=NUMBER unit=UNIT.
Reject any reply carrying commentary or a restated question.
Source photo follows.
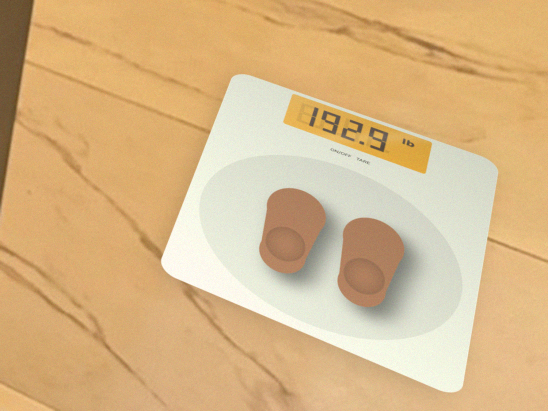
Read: value=192.9 unit=lb
